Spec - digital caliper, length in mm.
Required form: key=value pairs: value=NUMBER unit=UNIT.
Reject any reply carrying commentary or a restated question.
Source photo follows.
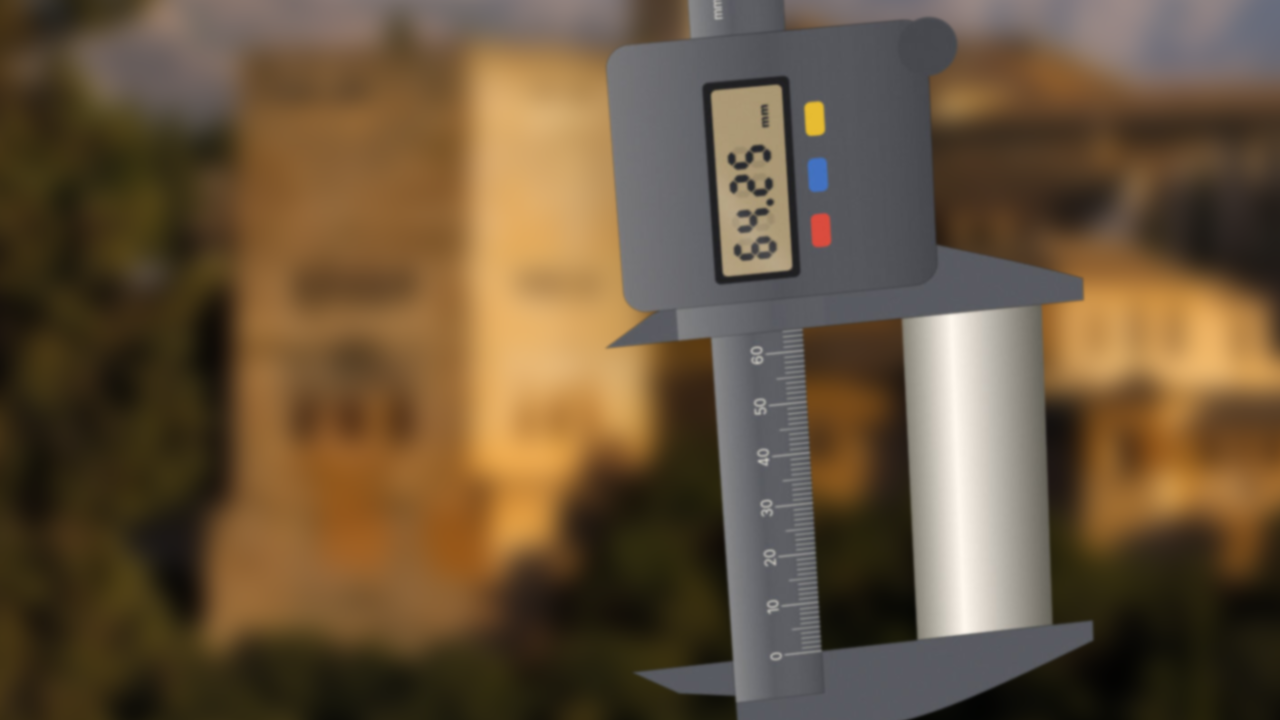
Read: value=64.25 unit=mm
